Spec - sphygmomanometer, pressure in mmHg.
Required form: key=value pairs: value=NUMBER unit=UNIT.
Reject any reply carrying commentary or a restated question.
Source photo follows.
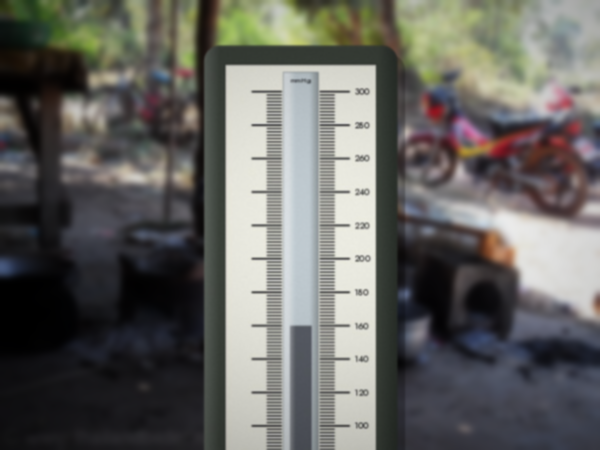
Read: value=160 unit=mmHg
